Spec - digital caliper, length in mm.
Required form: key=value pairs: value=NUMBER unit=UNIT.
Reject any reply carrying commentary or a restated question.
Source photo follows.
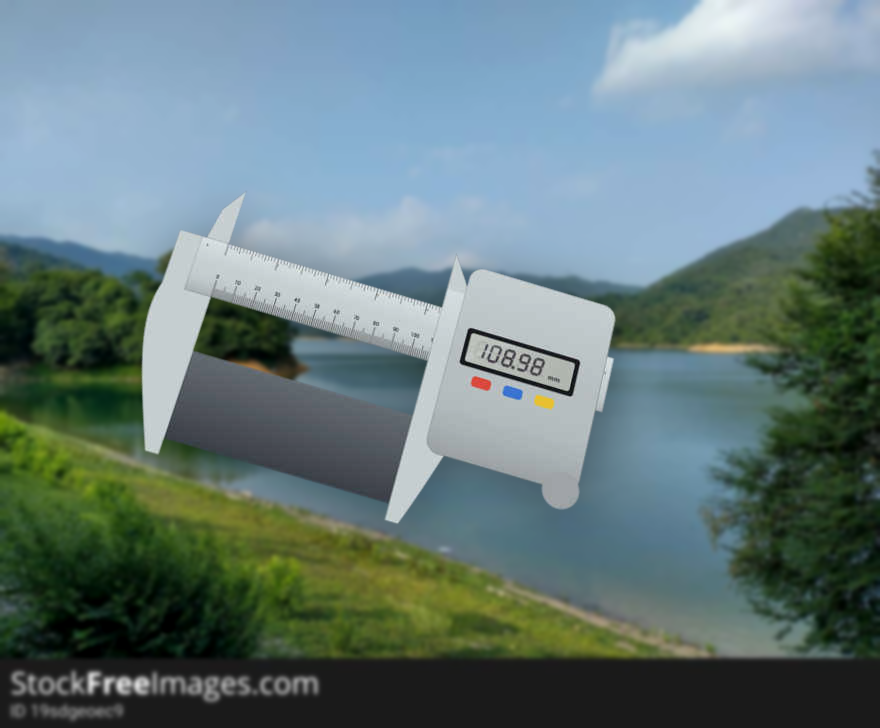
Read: value=108.98 unit=mm
